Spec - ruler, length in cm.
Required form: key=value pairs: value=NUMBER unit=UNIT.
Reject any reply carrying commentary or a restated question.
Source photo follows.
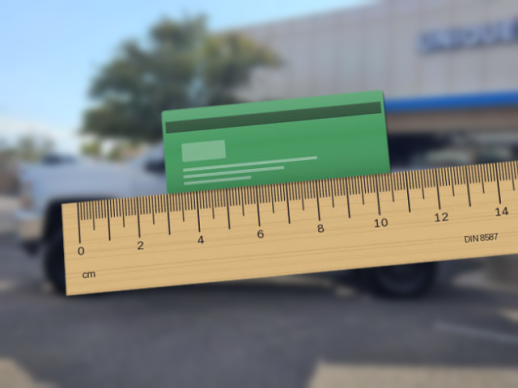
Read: value=7.5 unit=cm
